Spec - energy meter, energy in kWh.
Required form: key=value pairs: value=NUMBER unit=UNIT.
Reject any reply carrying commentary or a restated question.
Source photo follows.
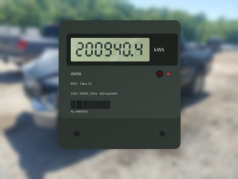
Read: value=200940.4 unit=kWh
